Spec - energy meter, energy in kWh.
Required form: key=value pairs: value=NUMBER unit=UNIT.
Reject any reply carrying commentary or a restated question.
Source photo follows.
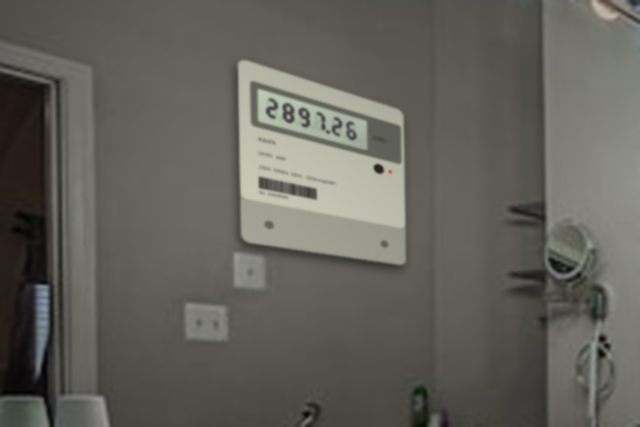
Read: value=2897.26 unit=kWh
